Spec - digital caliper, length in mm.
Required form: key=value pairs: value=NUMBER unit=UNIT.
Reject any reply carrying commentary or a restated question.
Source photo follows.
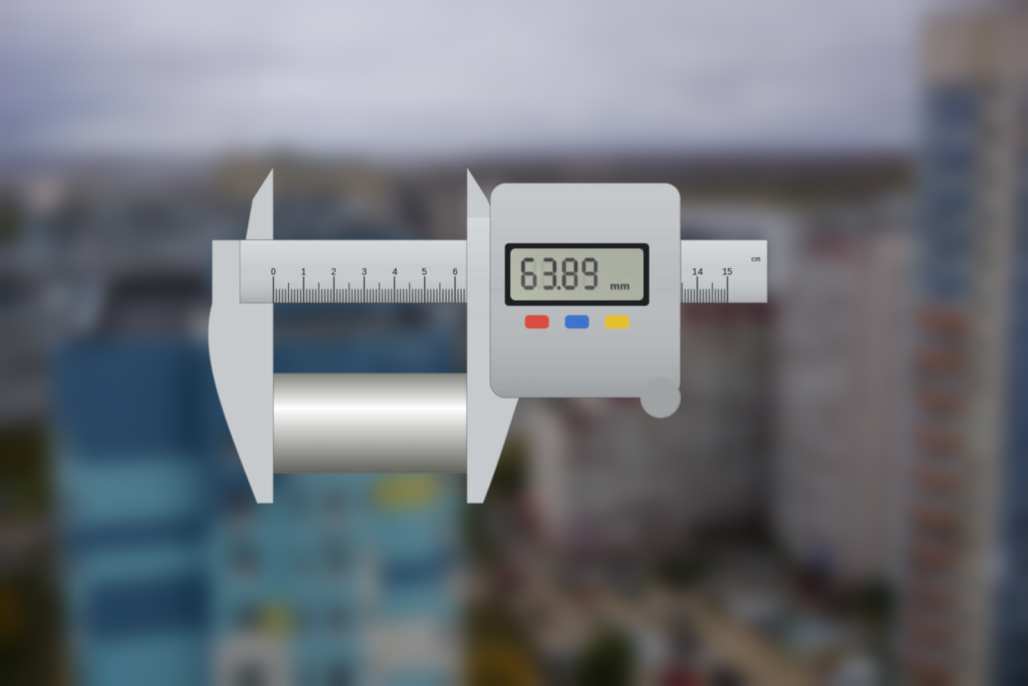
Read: value=63.89 unit=mm
